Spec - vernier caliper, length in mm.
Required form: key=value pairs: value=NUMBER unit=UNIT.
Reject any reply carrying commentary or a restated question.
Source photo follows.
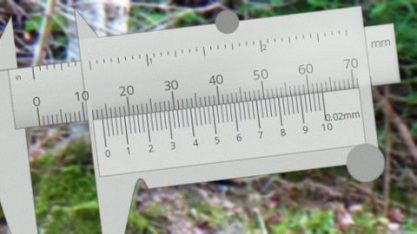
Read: value=14.0 unit=mm
